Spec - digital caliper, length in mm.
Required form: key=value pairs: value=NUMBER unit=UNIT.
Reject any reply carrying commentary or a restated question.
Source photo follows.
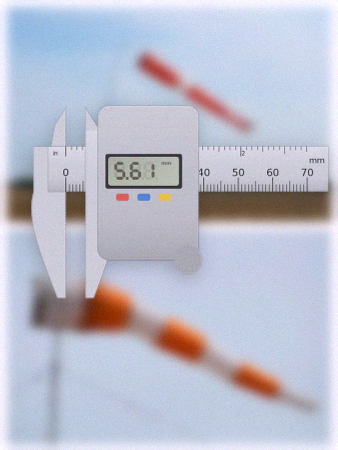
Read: value=5.61 unit=mm
